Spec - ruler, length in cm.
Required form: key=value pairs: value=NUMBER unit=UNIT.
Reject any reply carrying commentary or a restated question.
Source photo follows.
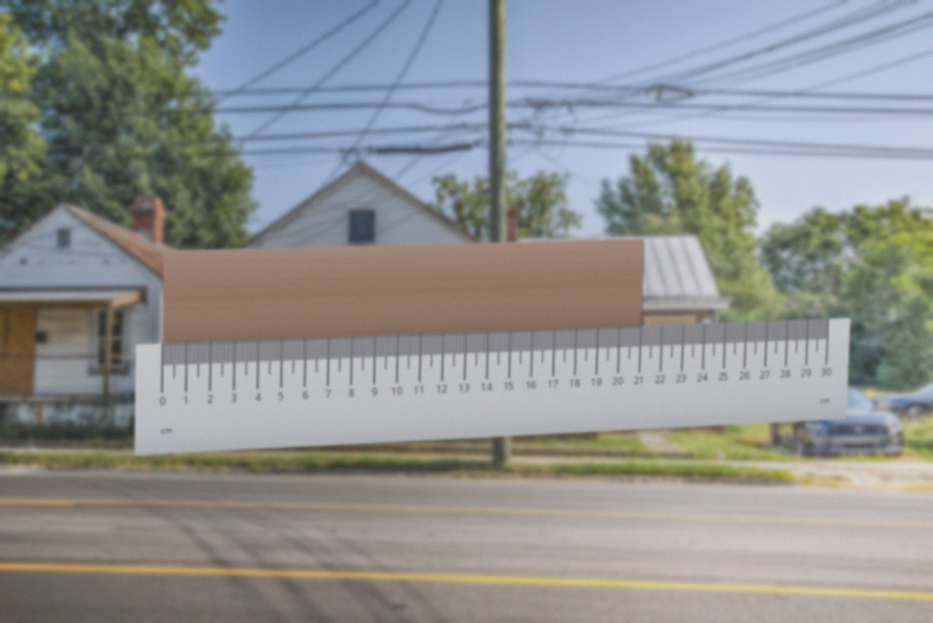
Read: value=21 unit=cm
